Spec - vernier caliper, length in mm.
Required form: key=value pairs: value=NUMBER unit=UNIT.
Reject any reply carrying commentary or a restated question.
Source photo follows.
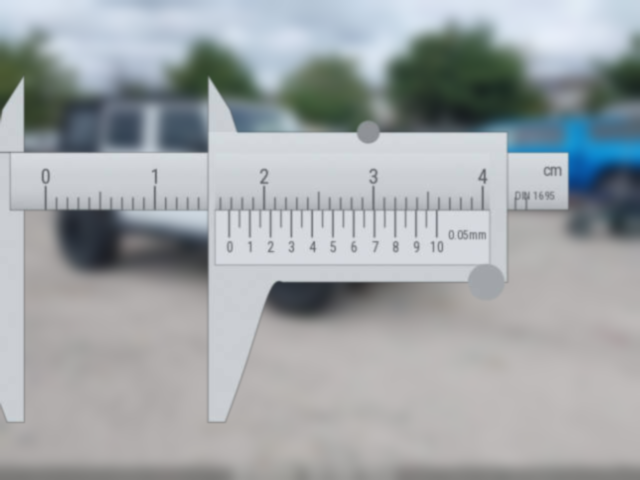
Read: value=16.8 unit=mm
